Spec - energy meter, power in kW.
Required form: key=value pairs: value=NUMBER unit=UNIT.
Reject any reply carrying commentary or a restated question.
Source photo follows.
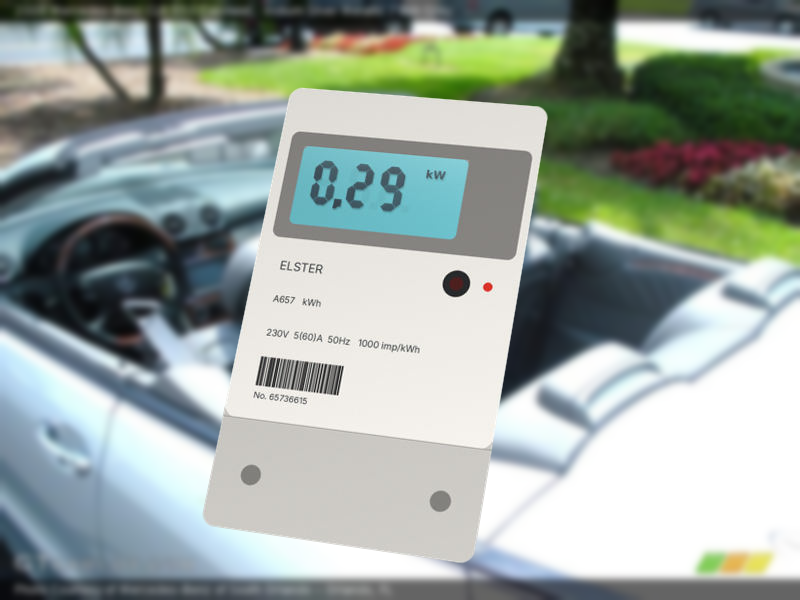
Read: value=0.29 unit=kW
